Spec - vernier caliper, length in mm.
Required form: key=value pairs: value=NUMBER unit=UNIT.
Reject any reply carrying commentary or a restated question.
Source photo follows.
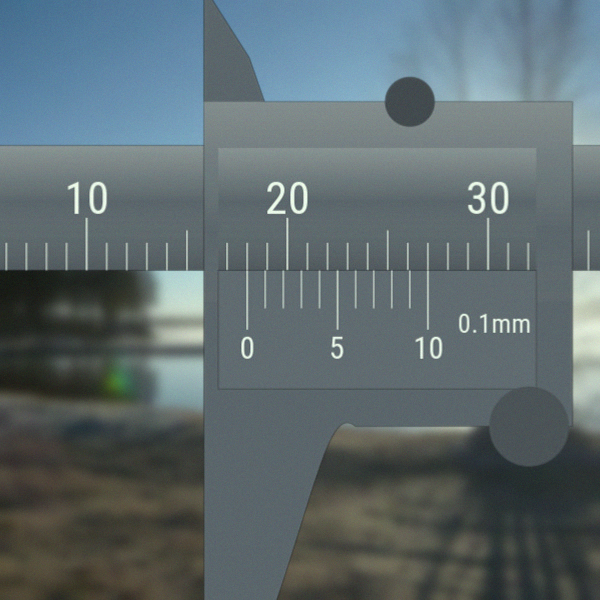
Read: value=18.0 unit=mm
